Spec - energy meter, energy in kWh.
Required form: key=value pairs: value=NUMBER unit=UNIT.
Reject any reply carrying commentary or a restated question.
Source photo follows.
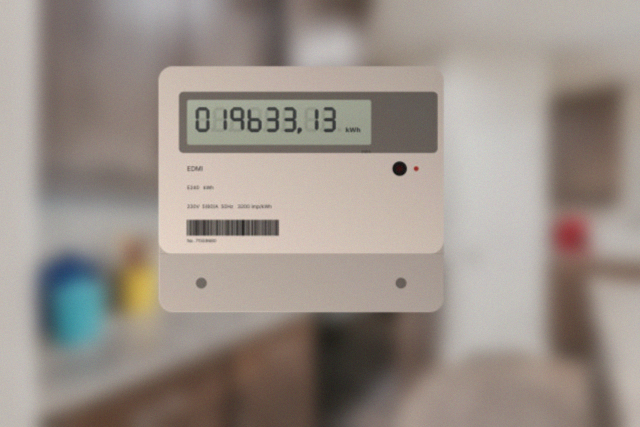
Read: value=19633.13 unit=kWh
